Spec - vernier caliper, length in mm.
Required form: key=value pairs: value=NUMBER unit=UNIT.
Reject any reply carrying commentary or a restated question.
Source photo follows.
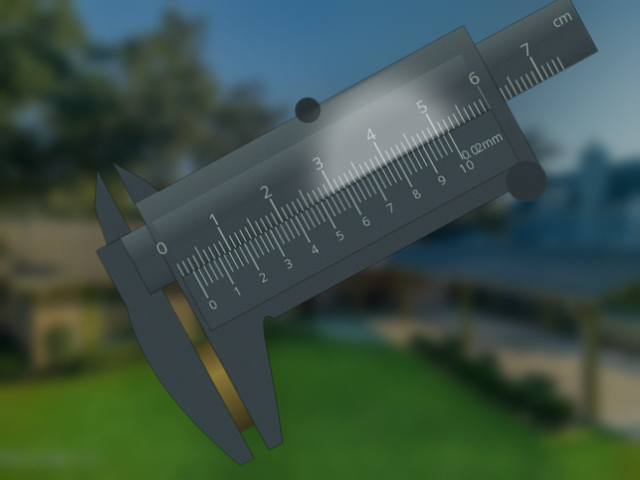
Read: value=2.8 unit=mm
